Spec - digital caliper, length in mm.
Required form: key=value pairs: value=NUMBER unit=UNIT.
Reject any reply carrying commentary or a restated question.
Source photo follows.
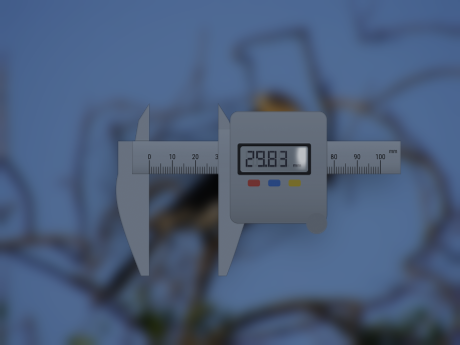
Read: value=29.83 unit=mm
